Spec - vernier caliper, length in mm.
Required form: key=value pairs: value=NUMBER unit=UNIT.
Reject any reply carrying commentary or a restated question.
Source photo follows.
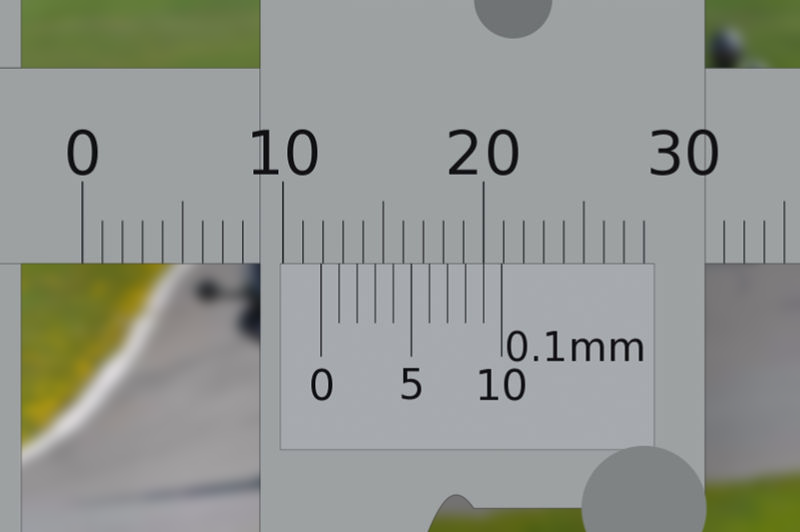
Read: value=11.9 unit=mm
